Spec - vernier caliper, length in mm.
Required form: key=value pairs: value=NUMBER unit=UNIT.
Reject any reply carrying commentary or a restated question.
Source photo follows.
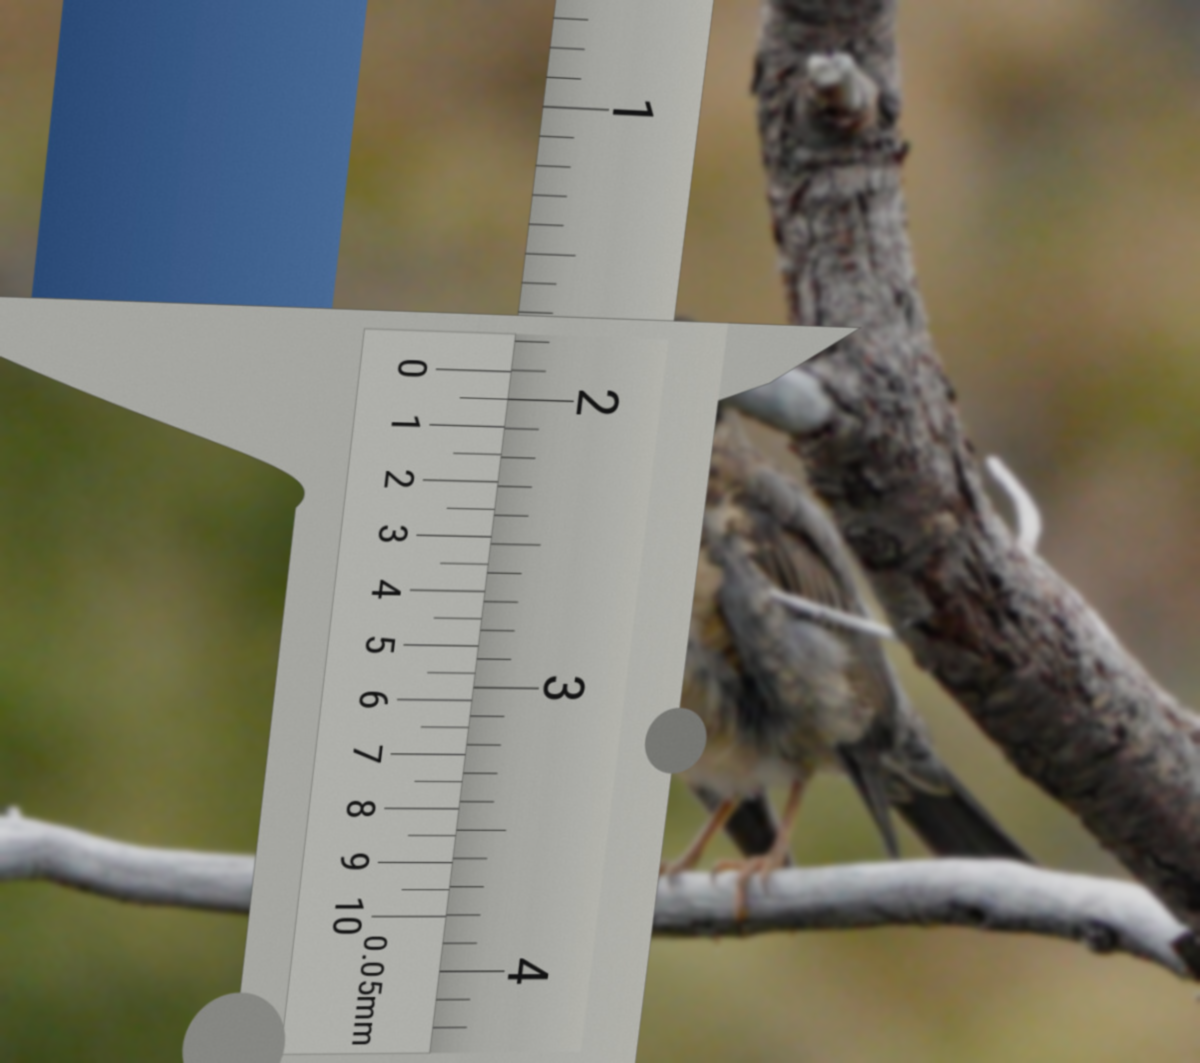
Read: value=19.05 unit=mm
